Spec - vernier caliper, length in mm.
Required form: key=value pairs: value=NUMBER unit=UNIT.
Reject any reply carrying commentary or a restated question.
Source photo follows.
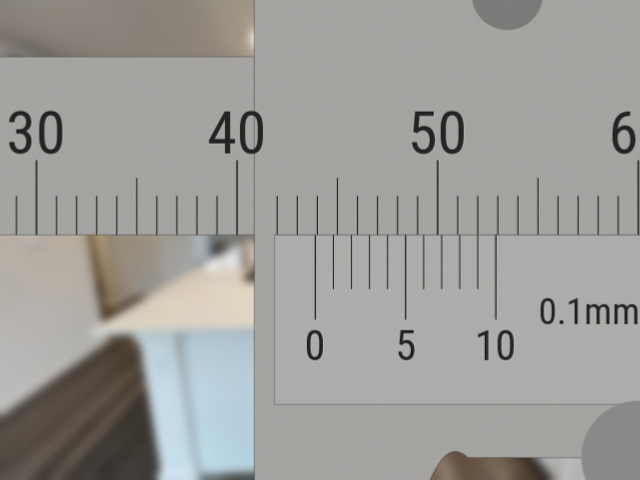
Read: value=43.9 unit=mm
